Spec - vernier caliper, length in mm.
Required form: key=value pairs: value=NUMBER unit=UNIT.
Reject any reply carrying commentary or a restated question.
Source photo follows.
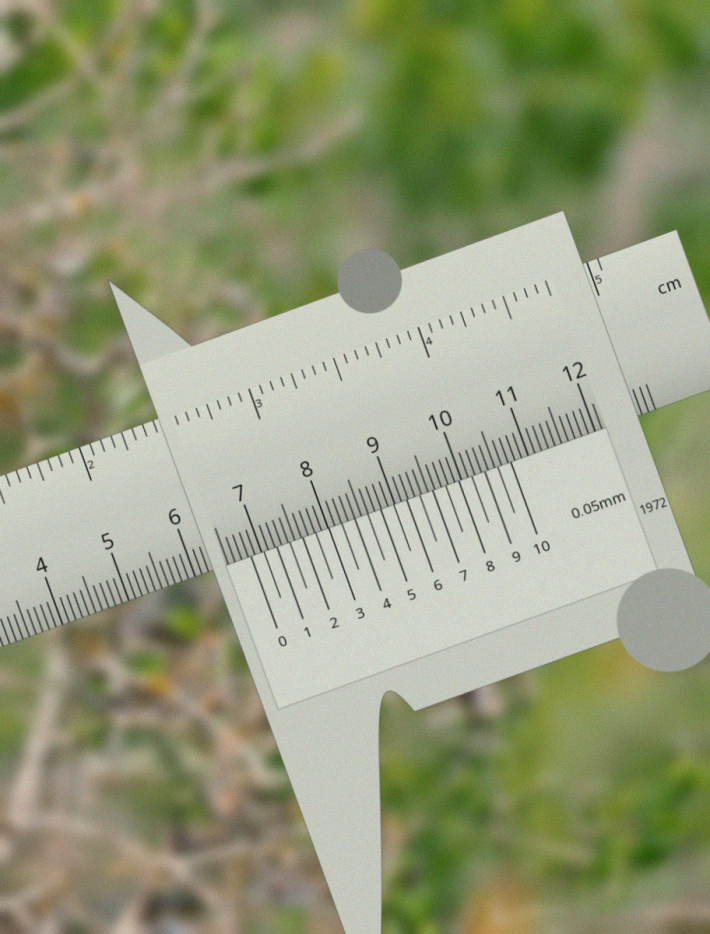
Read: value=68.4 unit=mm
